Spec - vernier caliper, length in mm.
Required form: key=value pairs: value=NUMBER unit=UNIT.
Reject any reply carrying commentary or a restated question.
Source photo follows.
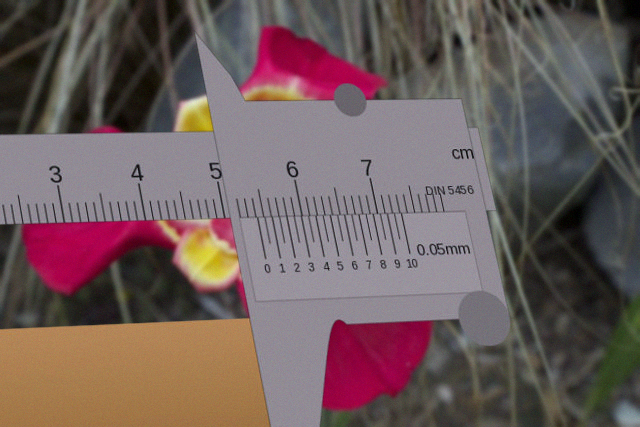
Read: value=54.2 unit=mm
